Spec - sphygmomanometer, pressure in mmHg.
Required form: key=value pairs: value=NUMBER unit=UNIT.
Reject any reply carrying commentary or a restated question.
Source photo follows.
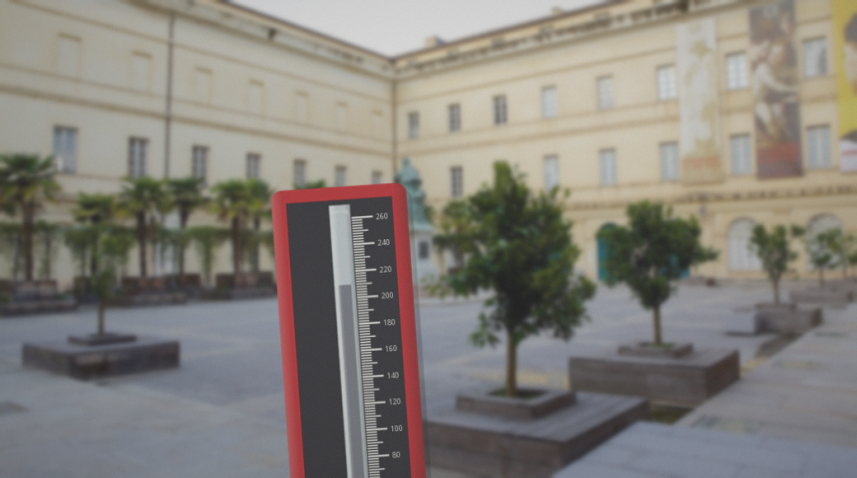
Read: value=210 unit=mmHg
